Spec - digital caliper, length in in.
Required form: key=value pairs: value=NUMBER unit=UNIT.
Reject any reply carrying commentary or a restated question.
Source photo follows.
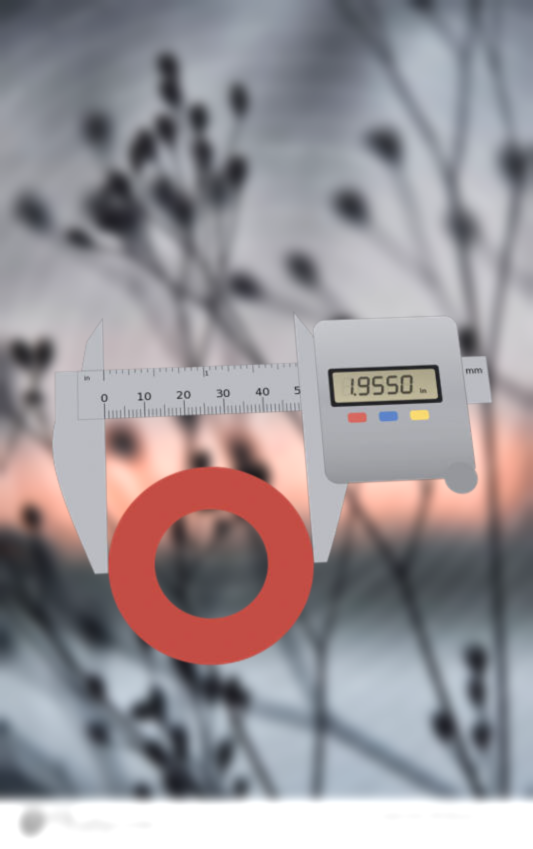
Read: value=1.9550 unit=in
